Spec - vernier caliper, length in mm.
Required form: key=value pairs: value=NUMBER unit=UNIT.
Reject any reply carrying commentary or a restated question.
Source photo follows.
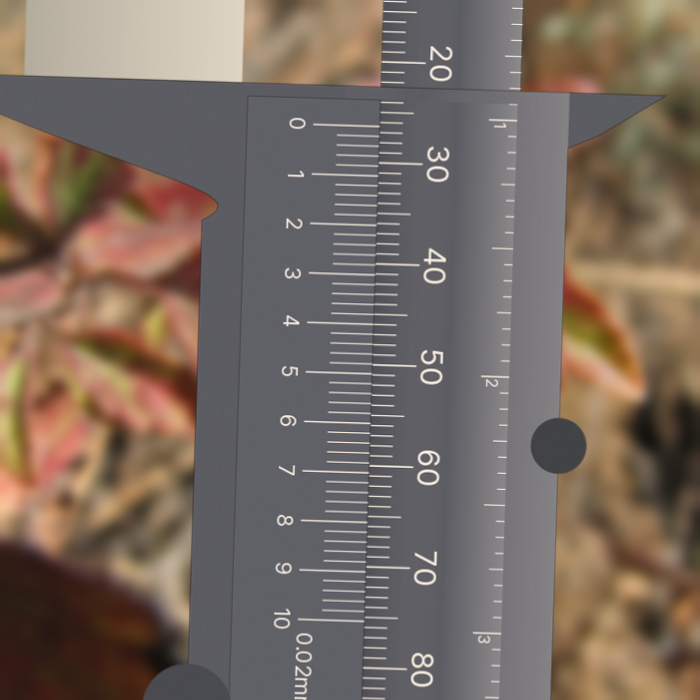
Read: value=26.4 unit=mm
